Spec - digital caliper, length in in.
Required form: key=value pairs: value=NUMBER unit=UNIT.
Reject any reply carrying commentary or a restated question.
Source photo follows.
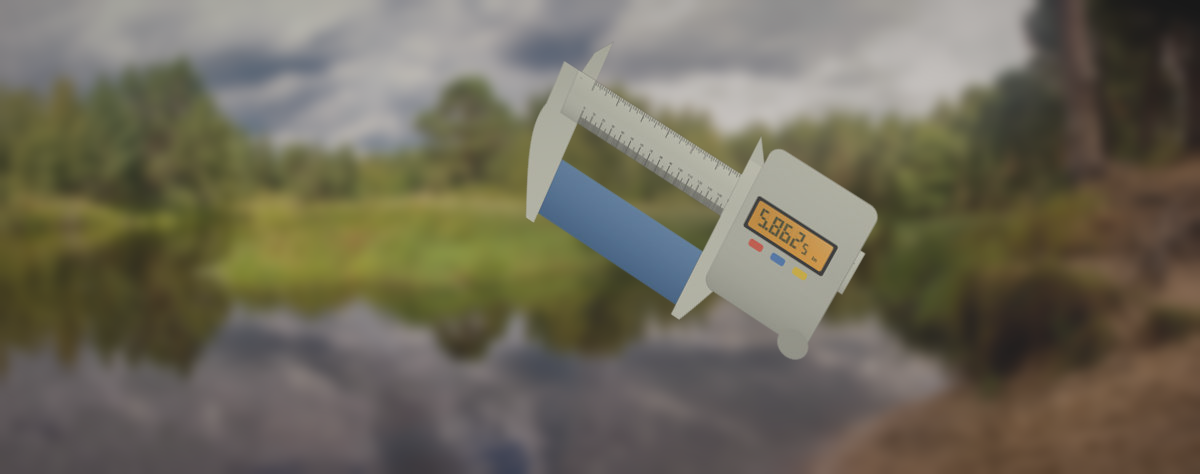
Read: value=5.8625 unit=in
